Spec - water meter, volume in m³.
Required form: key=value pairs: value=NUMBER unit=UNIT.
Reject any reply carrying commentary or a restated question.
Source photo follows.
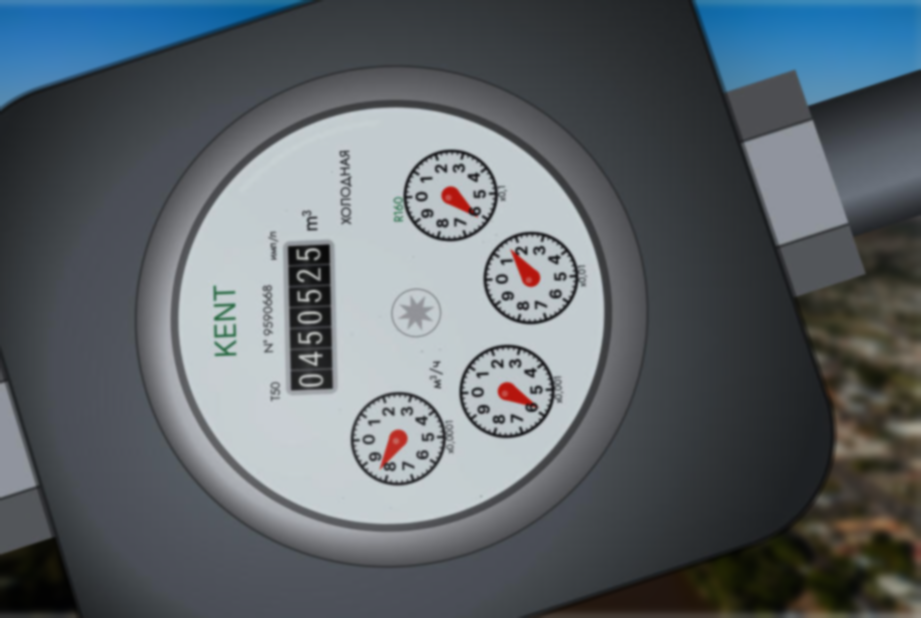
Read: value=450525.6158 unit=m³
